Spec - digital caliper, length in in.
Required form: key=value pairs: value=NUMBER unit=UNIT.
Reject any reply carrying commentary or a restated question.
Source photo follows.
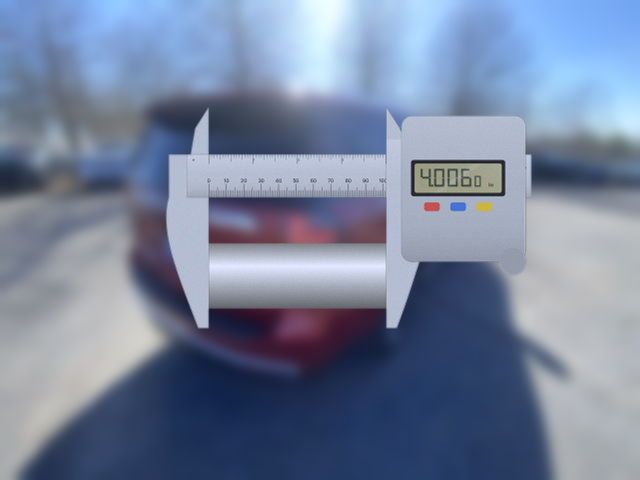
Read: value=4.0060 unit=in
